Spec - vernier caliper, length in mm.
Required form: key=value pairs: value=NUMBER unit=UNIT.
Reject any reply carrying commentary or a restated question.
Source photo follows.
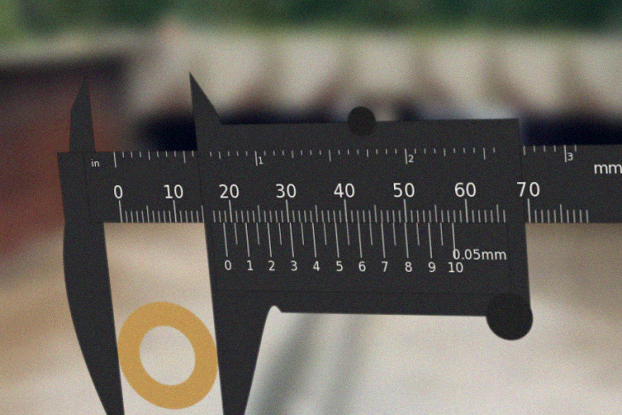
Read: value=18.6 unit=mm
